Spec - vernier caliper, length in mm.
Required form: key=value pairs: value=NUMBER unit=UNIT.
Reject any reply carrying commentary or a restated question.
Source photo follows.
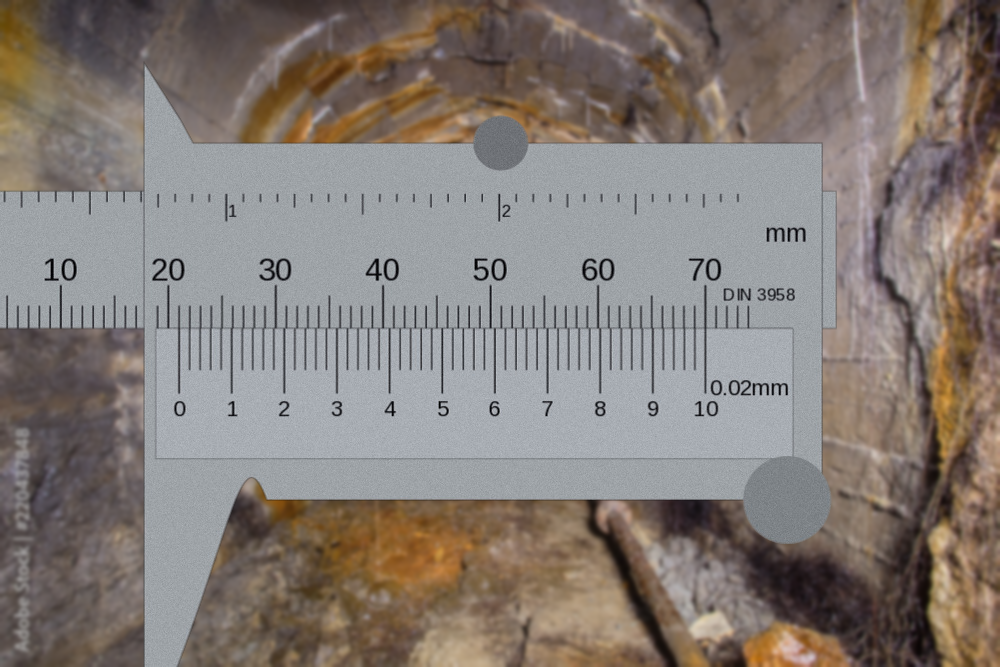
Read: value=21.0 unit=mm
